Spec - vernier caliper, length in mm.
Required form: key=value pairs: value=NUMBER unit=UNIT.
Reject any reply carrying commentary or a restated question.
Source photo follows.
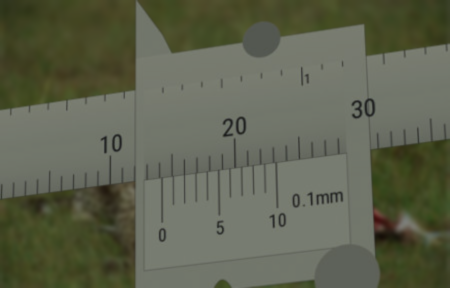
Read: value=14.2 unit=mm
